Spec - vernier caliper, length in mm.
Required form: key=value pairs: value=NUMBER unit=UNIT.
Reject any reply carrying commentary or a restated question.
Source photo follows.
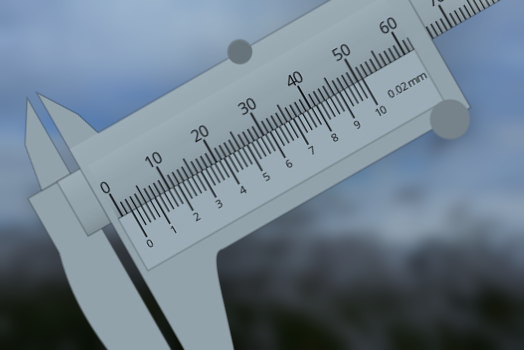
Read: value=2.0 unit=mm
